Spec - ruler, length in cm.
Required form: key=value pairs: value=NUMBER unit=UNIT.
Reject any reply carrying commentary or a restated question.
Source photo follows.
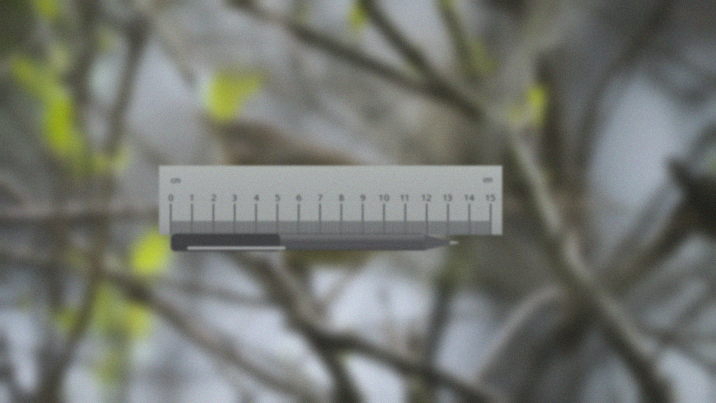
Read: value=13.5 unit=cm
